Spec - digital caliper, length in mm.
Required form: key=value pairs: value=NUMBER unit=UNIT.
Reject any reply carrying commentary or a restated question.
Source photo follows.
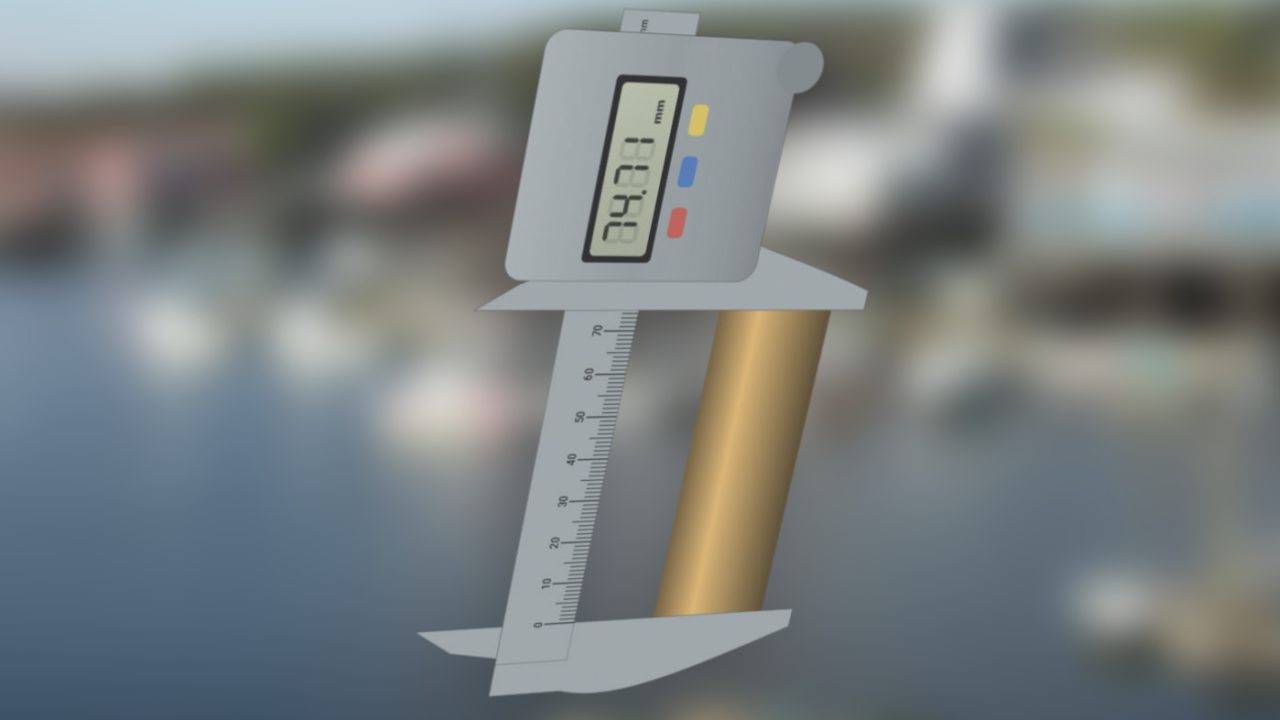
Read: value=74.71 unit=mm
